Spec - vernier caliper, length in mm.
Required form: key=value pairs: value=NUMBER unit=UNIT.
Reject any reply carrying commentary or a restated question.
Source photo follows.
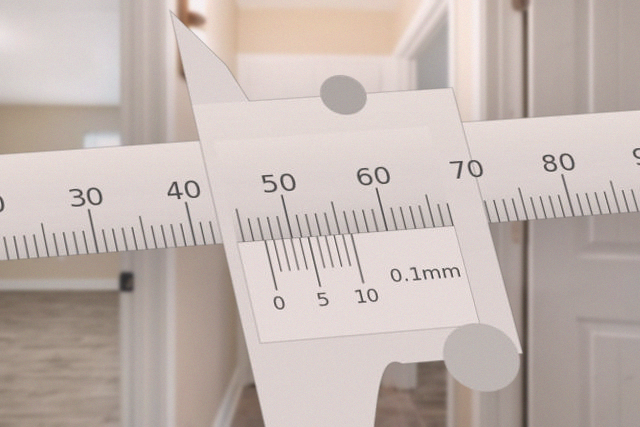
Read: value=47.2 unit=mm
